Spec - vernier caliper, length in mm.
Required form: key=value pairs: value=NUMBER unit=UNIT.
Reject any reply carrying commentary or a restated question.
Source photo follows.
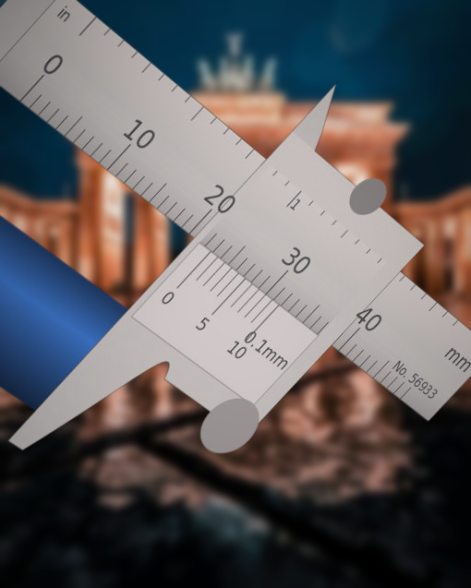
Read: value=22.8 unit=mm
